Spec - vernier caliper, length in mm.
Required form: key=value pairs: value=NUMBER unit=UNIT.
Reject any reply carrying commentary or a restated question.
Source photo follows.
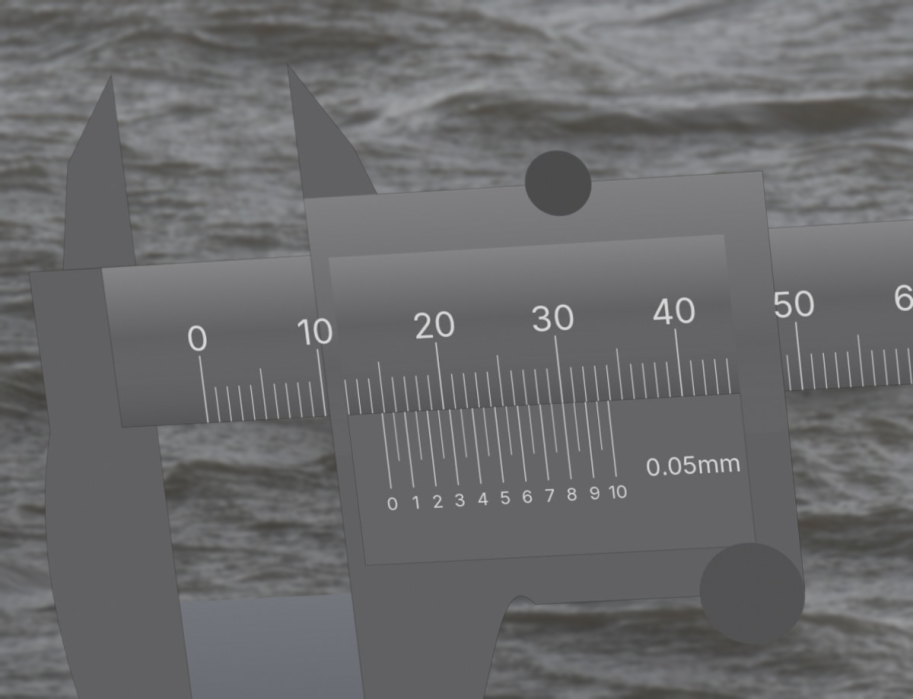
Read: value=14.8 unit=mm
